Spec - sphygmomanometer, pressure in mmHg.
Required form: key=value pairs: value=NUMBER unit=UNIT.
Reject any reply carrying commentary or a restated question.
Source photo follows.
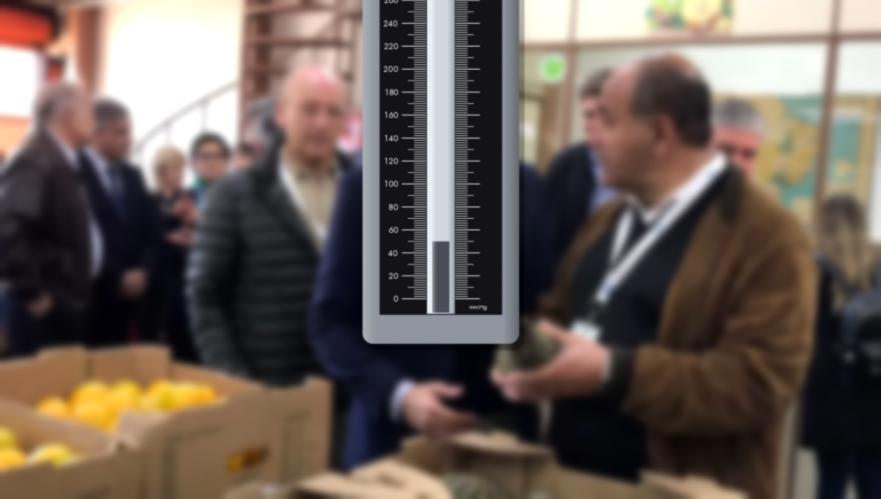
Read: value=50 unit=mmHg
